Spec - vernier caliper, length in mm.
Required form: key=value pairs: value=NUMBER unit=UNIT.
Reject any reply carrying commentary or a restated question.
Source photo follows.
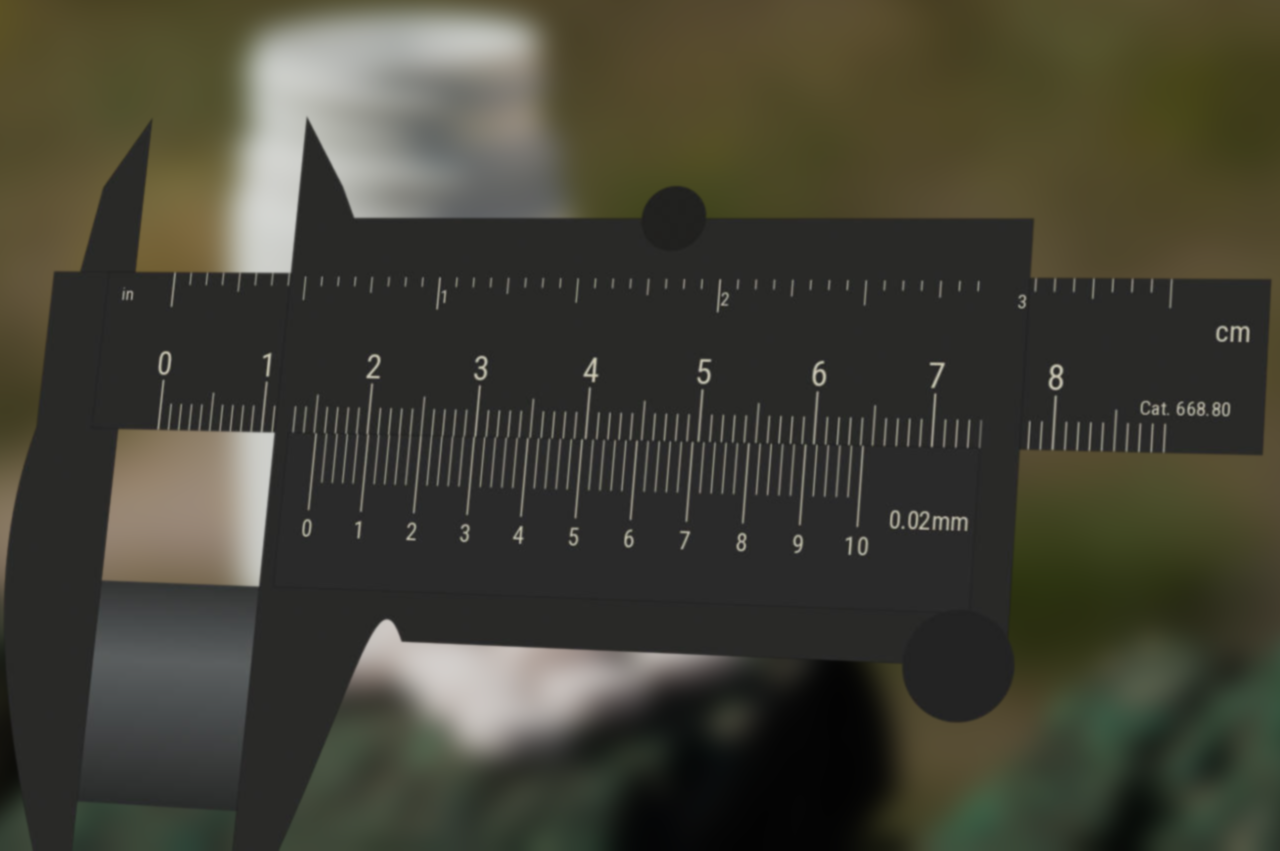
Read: value=15.2 unit=mm
